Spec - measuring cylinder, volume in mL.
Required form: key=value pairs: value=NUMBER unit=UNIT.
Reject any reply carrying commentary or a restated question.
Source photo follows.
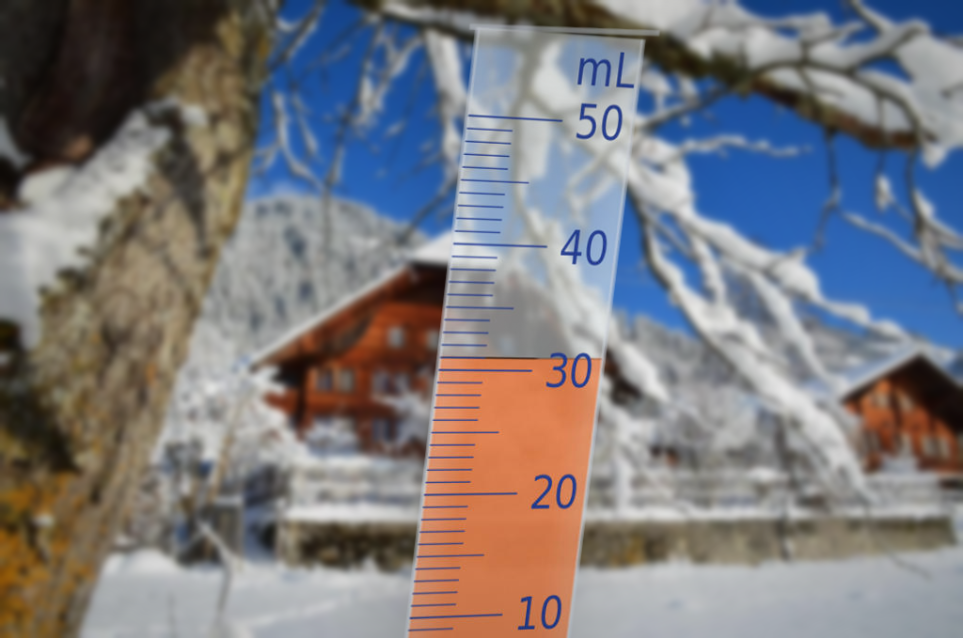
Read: value=31 unit=mL
